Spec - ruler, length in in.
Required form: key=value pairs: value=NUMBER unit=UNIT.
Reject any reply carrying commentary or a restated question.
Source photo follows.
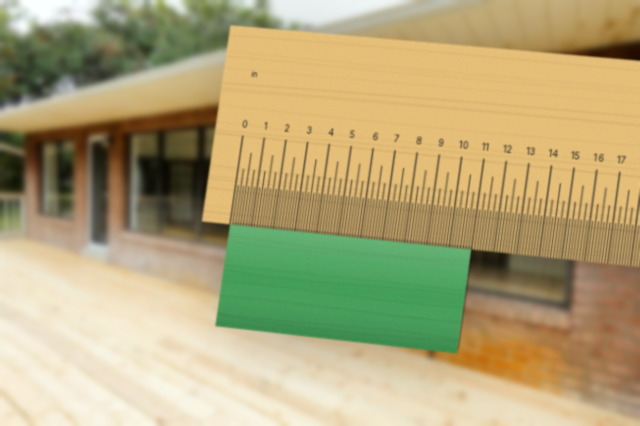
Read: value=11 unit=in
